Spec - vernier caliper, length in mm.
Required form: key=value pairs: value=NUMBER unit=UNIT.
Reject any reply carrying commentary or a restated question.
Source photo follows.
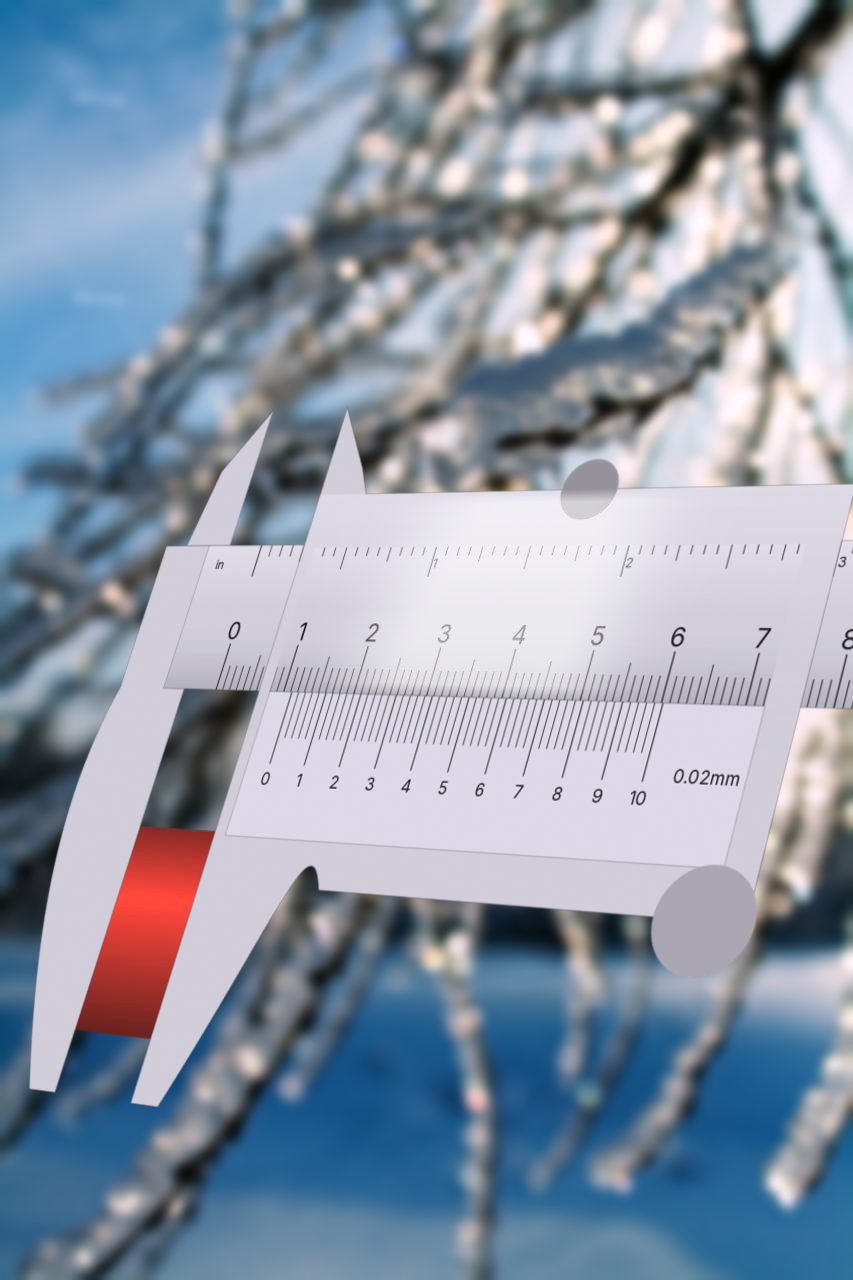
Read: value=11.2 unit=mm
